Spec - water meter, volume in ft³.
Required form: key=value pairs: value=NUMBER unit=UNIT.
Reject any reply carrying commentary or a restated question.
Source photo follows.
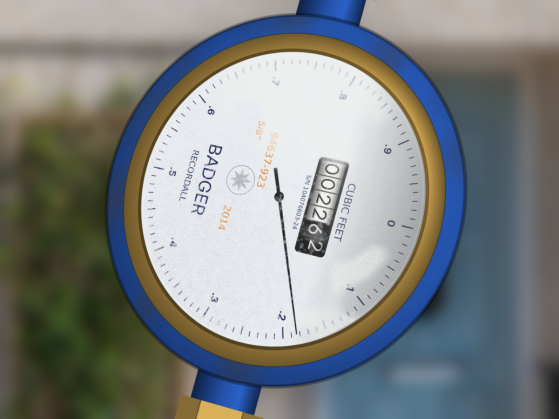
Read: value=2262.18 unit=ft³
